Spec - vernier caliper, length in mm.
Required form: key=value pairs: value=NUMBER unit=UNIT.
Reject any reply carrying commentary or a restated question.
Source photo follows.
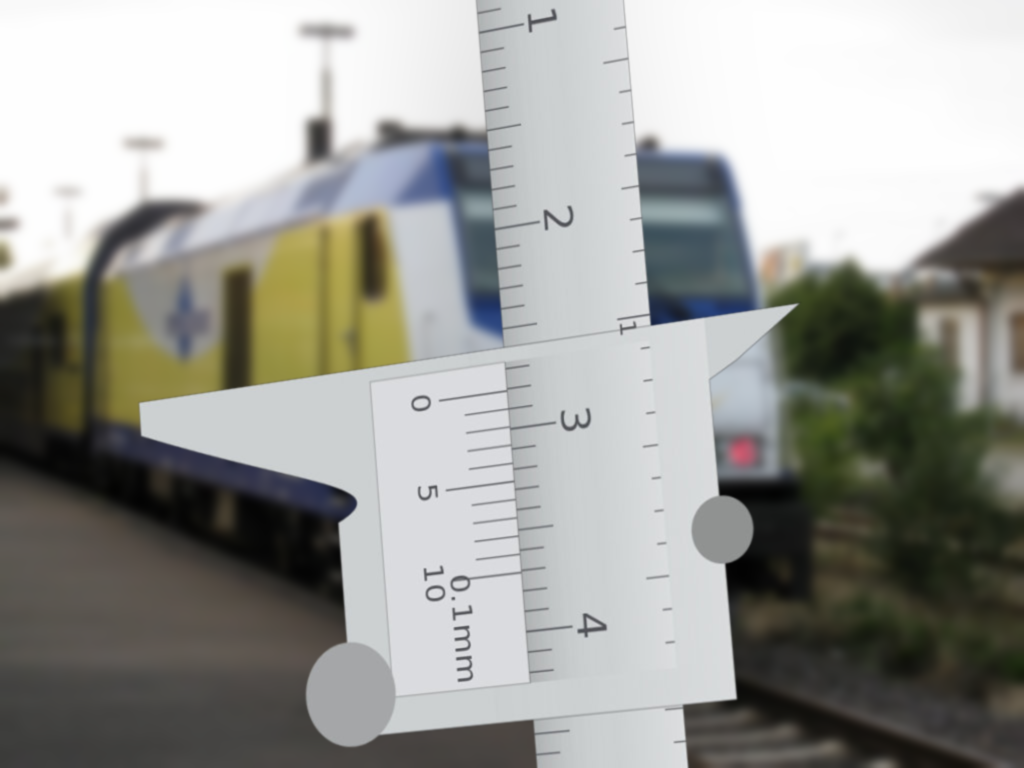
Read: value=28.1 unit=mm
